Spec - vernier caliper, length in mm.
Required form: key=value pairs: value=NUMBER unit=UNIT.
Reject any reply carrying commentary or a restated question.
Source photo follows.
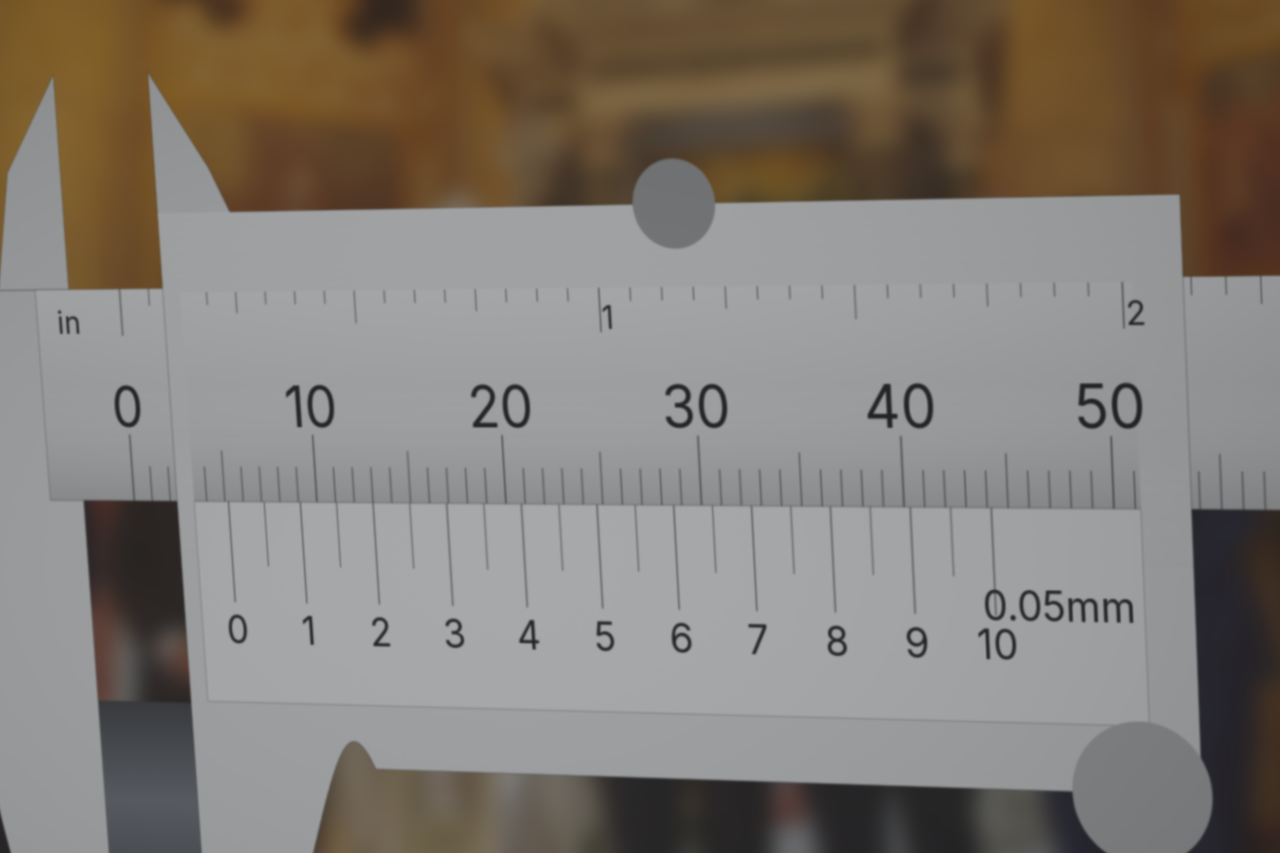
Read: value=5.2 unit=mm
